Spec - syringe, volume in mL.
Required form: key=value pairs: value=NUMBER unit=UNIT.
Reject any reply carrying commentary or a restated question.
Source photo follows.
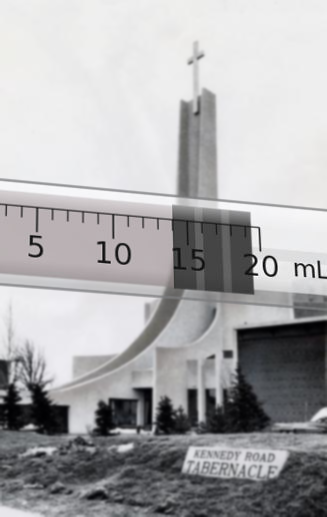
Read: value=14 unit=mL
